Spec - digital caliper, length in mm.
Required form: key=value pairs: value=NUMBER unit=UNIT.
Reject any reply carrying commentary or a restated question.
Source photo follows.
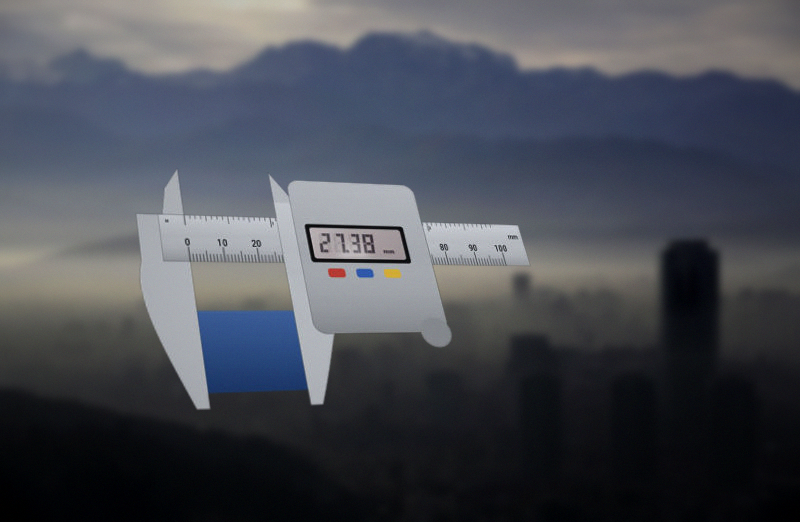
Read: value=27.38 unit=mm
